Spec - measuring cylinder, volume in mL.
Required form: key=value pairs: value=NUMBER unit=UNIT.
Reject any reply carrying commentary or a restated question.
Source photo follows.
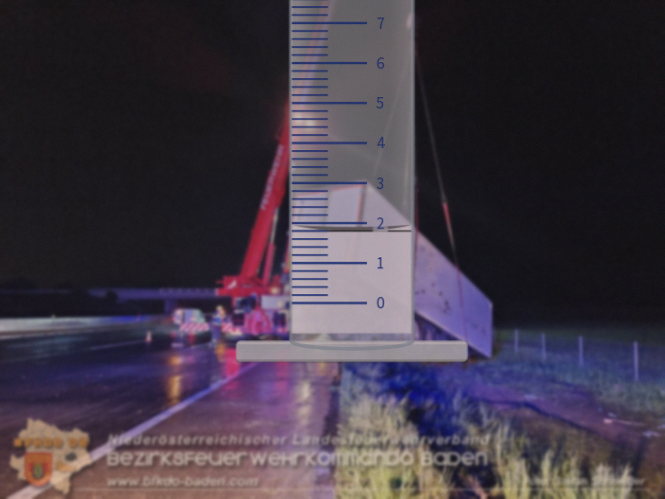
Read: value=1.8 unit=mL
